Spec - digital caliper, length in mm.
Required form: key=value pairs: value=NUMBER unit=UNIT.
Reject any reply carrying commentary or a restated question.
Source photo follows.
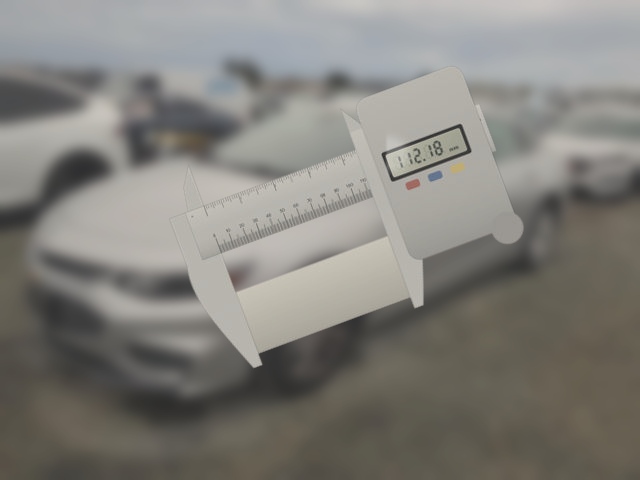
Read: value=112.18 unit=mm
